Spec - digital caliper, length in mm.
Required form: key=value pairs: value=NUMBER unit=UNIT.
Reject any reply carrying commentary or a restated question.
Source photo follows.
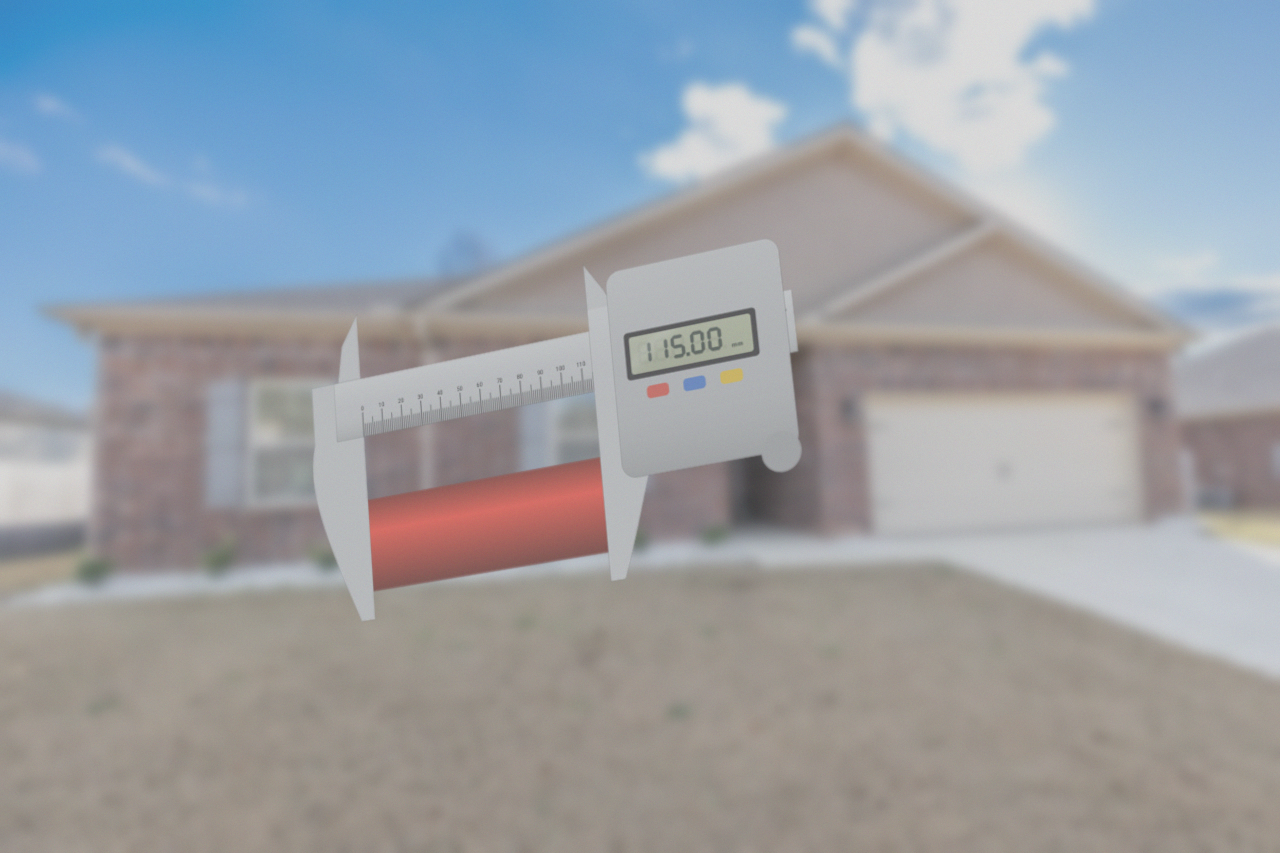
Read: value=115.00 unit=mm
